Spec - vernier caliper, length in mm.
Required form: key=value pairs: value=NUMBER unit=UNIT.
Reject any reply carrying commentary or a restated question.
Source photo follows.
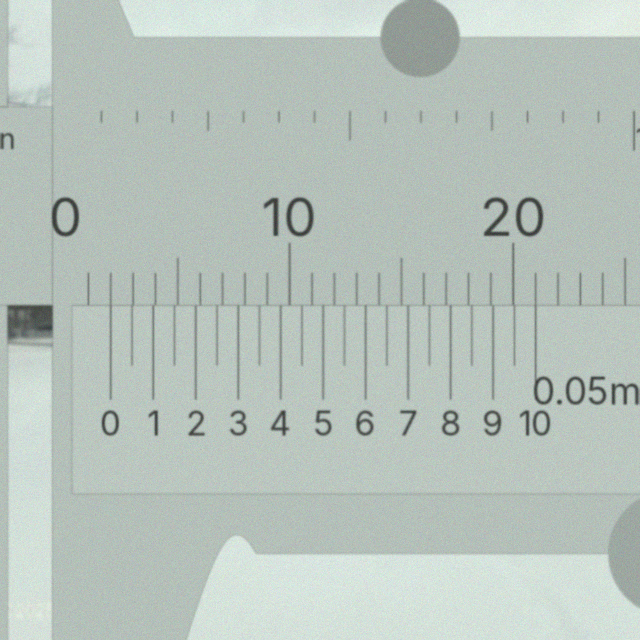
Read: value=2.0 unit=mm
